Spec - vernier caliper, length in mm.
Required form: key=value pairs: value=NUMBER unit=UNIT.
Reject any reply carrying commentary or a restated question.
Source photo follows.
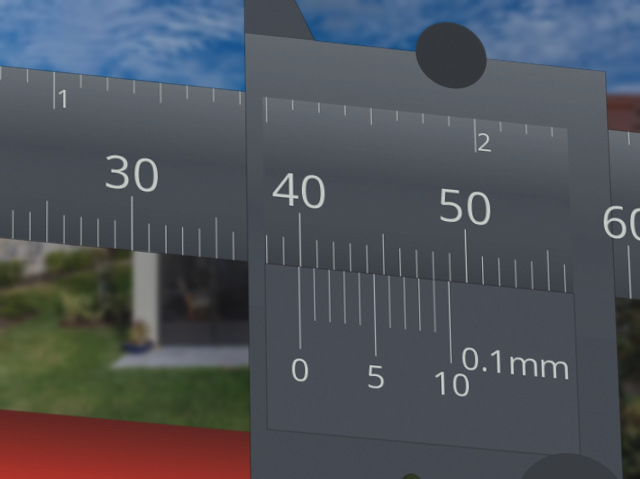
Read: value=39.9 unit=mm
